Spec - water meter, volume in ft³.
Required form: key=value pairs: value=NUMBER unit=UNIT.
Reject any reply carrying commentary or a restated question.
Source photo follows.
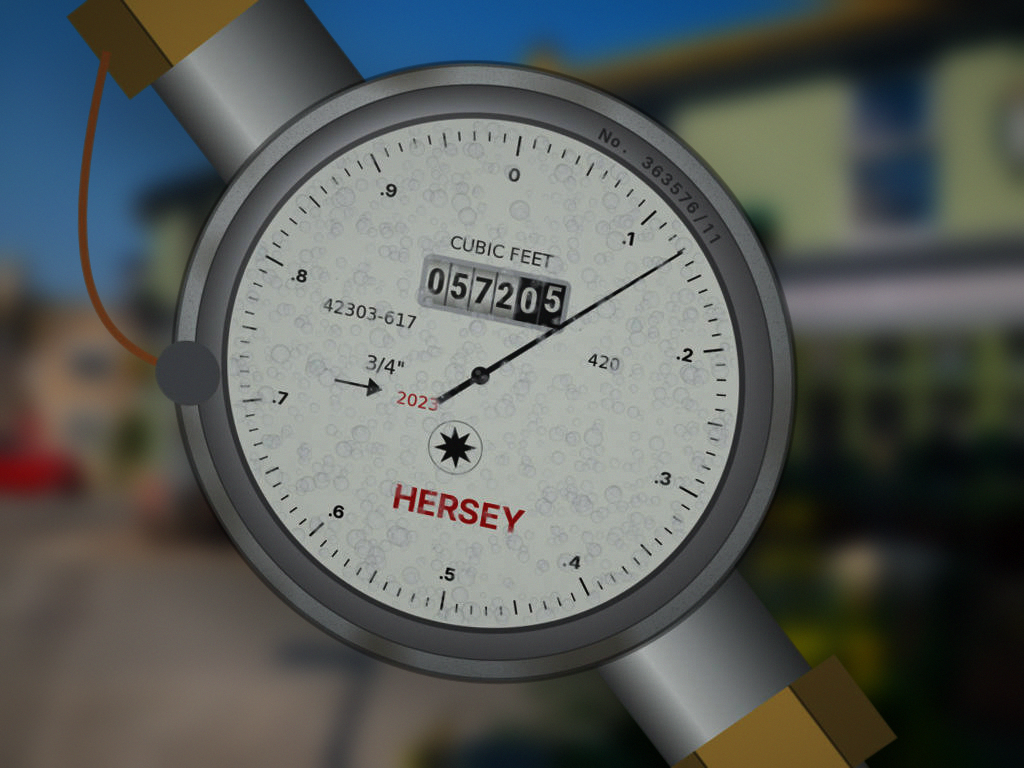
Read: value=57205.13 unit=ft³
